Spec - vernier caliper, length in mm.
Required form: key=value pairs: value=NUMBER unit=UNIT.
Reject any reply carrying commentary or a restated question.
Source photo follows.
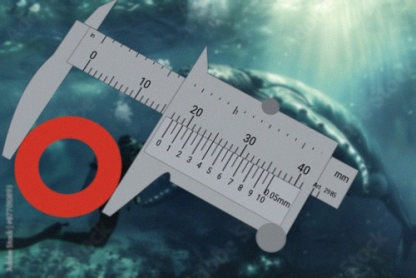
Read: value=17.4 unit=mm
